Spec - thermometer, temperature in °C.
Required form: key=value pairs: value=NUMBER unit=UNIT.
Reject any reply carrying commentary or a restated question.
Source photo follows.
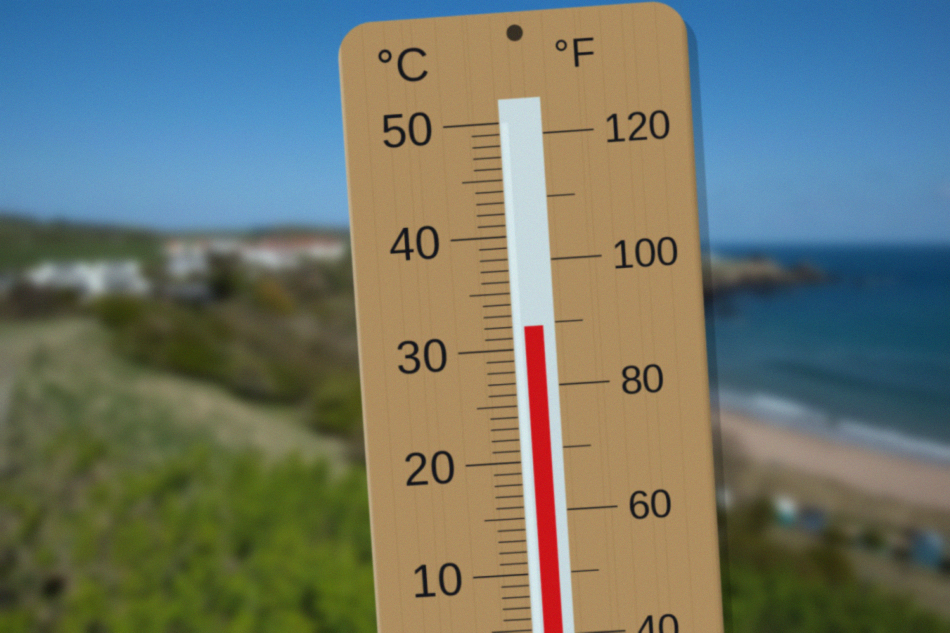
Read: value=32 unit=°C
